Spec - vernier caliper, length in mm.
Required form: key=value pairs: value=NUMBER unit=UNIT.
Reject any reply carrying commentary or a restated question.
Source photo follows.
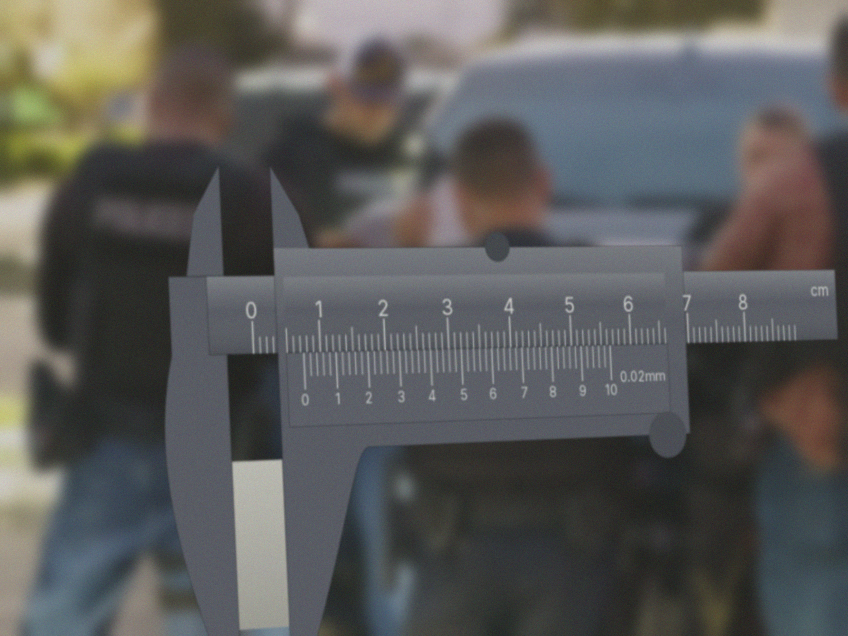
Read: value=7.5 unit=mm
